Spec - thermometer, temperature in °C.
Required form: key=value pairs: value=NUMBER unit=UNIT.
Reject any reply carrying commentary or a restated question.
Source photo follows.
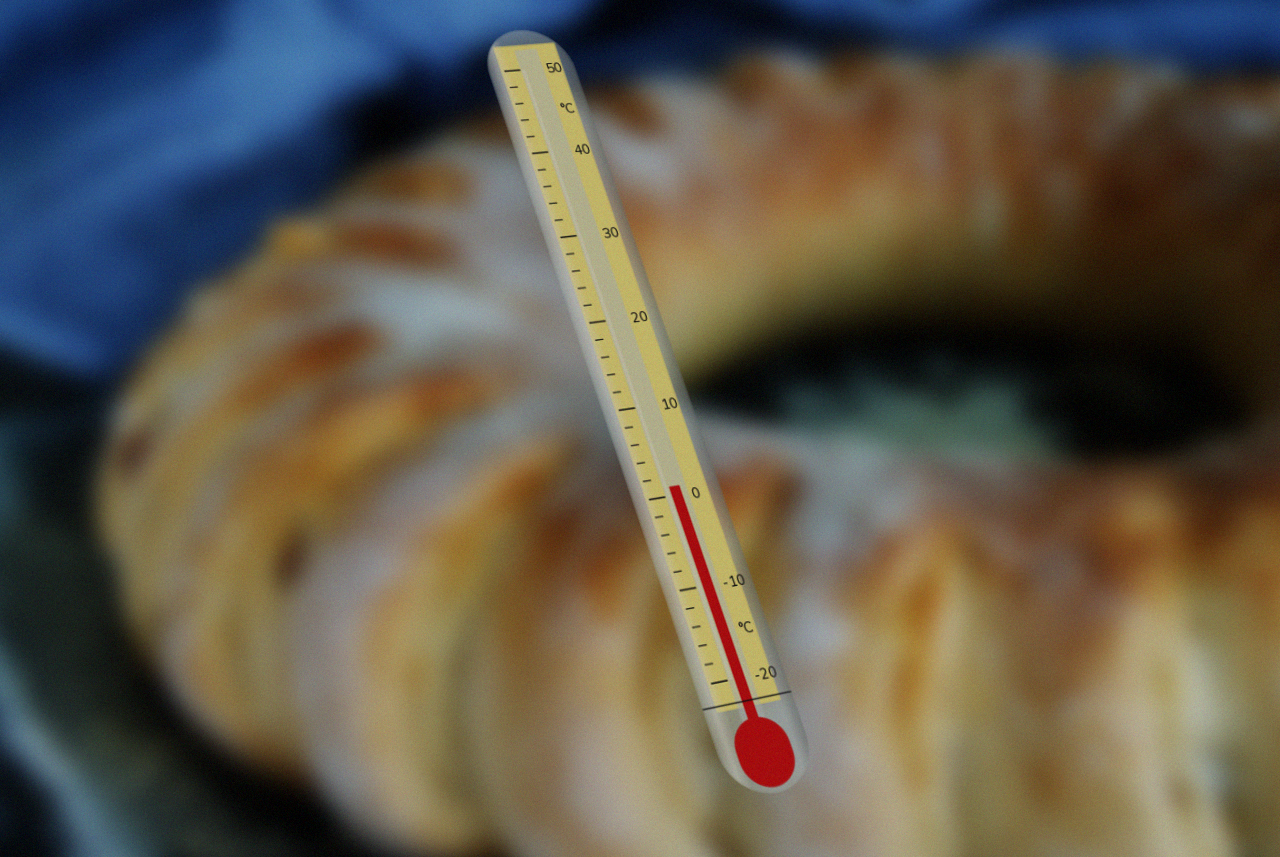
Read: value=1 unit=°C
